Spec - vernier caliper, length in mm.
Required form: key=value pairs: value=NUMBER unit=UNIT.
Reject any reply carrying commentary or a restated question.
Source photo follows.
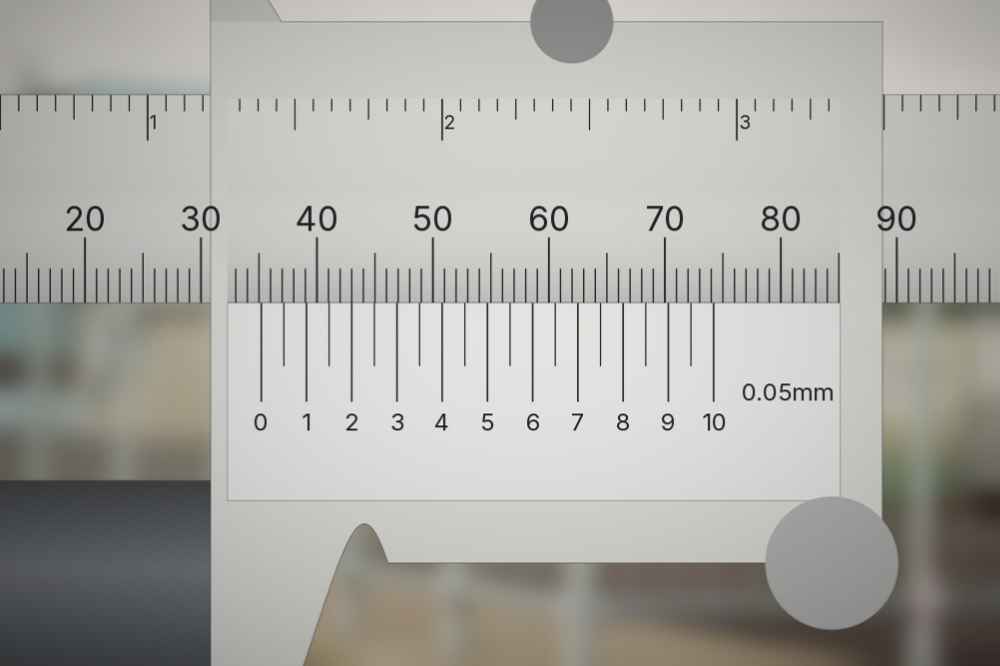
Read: value=35.2 unit=mm
